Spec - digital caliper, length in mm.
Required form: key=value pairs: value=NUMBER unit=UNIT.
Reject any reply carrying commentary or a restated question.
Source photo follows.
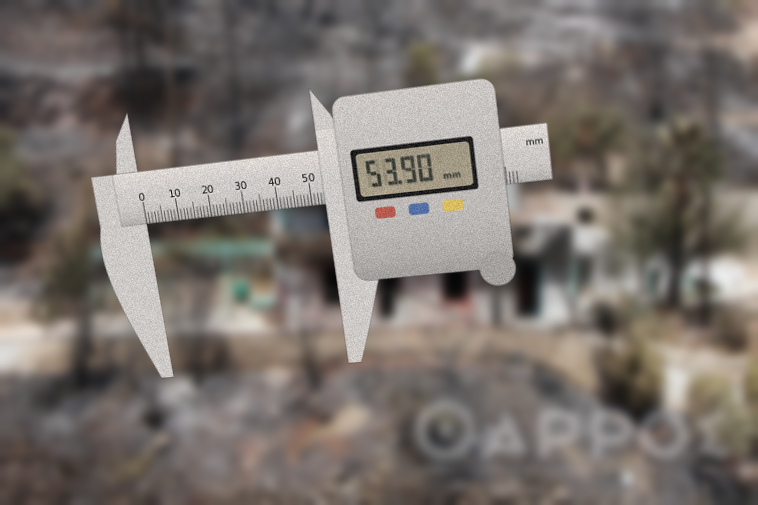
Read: value=53.90 unit=mm
